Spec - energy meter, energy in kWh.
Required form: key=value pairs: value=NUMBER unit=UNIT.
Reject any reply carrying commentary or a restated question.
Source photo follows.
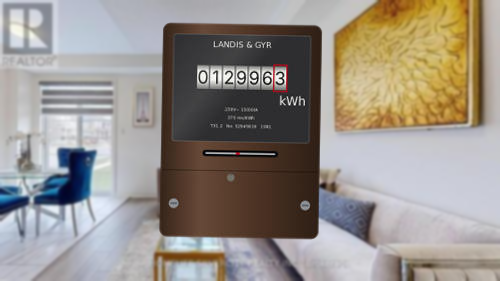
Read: value=12996.3 unit=kWh
